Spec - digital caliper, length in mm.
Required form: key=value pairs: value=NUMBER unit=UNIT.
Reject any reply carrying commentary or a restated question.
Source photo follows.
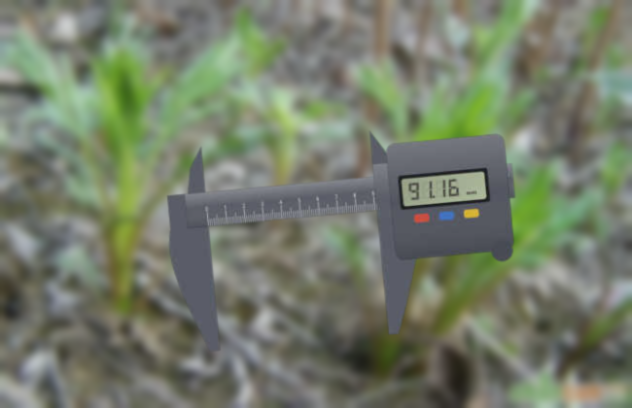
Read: value=91.16 unit=mm
